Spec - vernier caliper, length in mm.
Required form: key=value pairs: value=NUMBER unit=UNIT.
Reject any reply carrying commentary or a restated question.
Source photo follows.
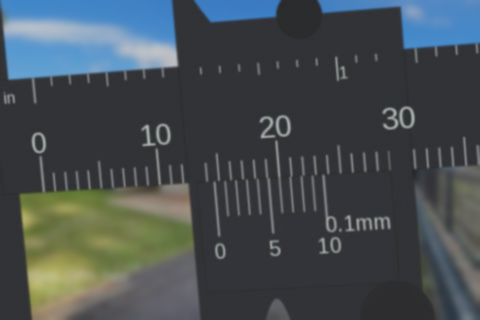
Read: value=14.6 unit=mm
